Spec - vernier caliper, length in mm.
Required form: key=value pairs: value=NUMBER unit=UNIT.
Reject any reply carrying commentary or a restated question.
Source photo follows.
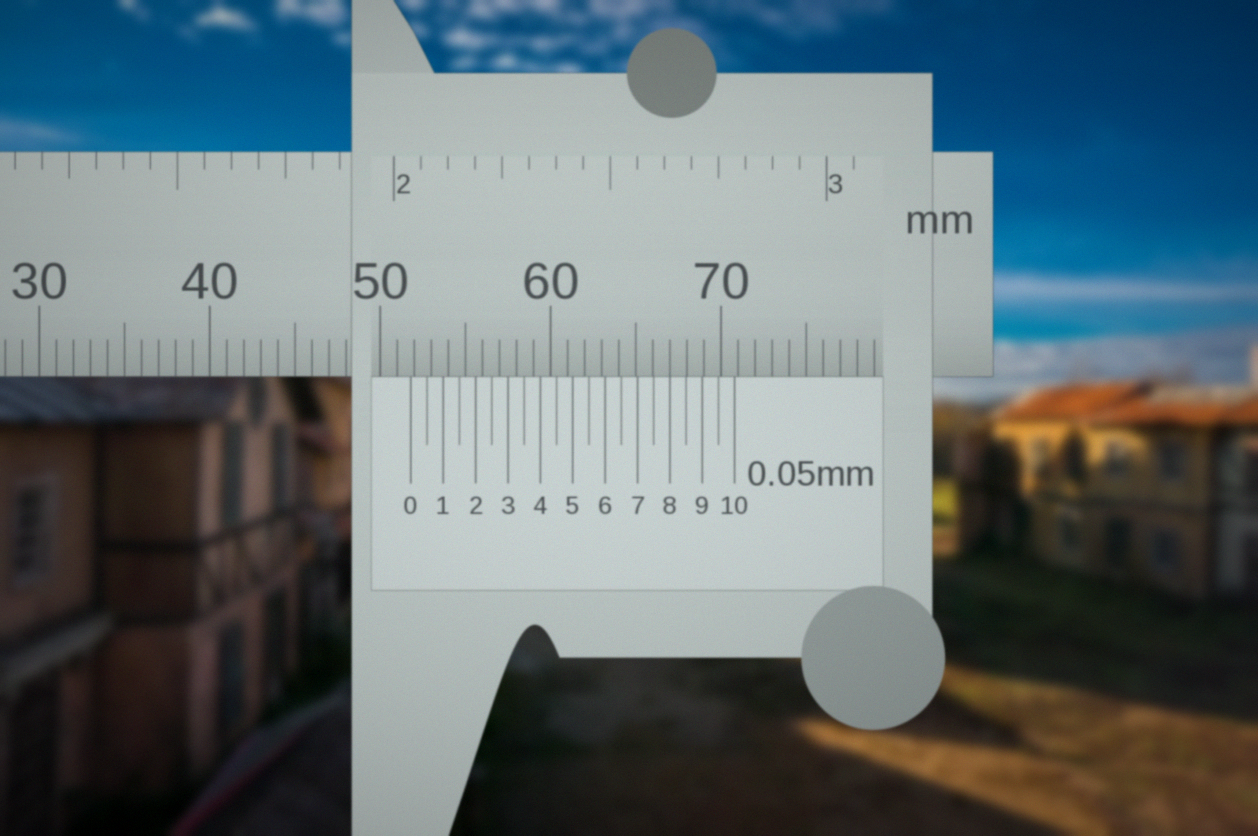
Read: value=51.8 unit=mm
